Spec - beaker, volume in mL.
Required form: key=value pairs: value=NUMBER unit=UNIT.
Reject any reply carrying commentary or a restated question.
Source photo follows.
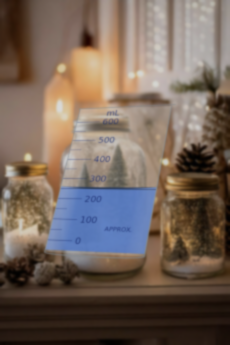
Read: value=250 unit=mL
